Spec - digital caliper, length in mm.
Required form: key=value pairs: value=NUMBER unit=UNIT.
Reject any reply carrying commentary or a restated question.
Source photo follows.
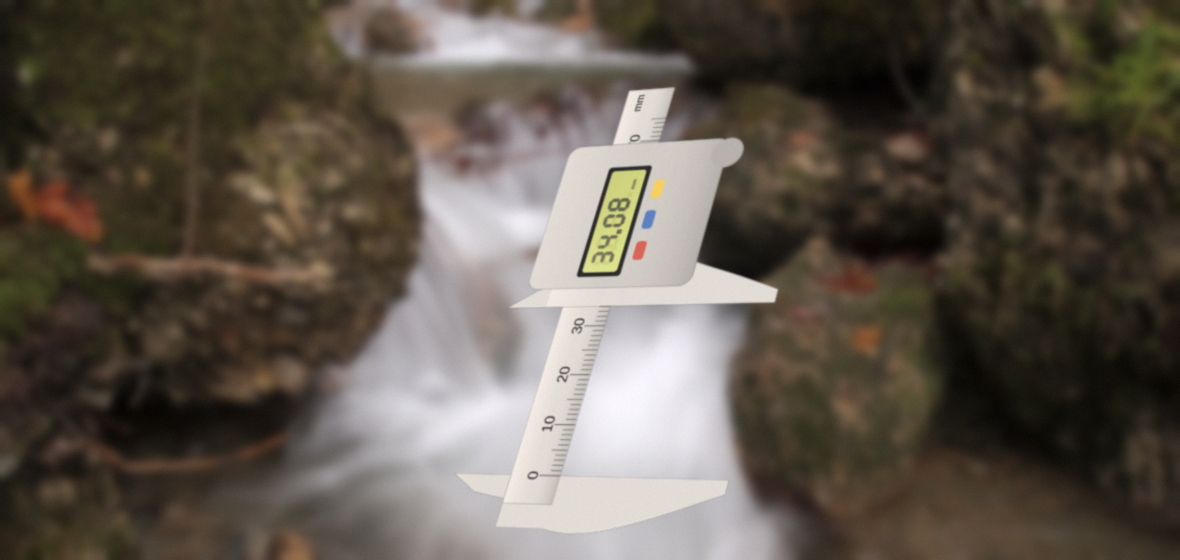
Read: value=34.08 unit=mm
